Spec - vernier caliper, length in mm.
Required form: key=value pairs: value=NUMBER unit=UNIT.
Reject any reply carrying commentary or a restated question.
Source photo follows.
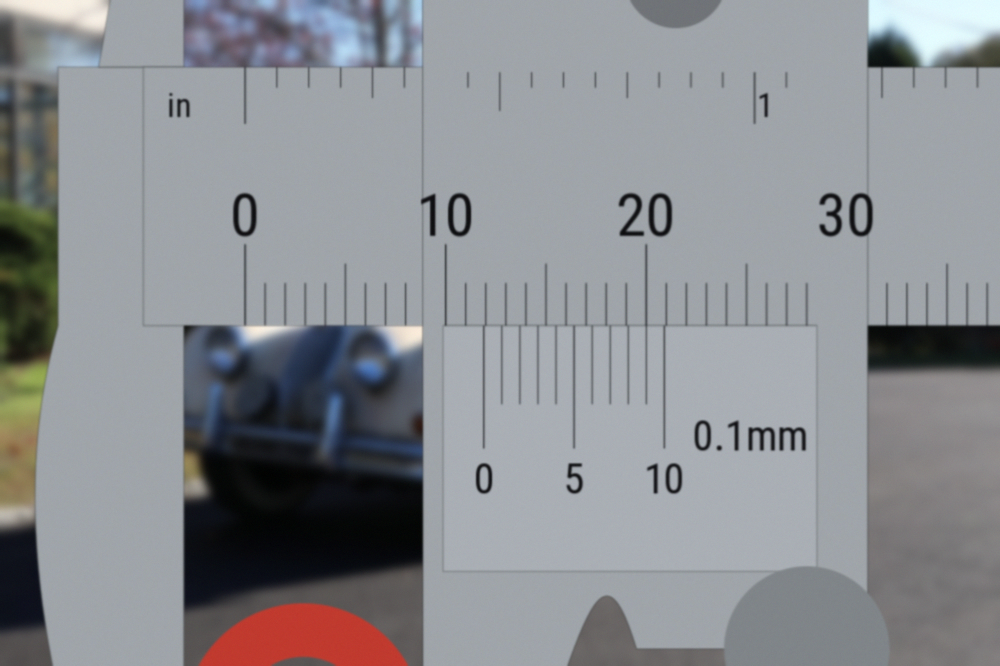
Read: value=11.9 unit=mm
